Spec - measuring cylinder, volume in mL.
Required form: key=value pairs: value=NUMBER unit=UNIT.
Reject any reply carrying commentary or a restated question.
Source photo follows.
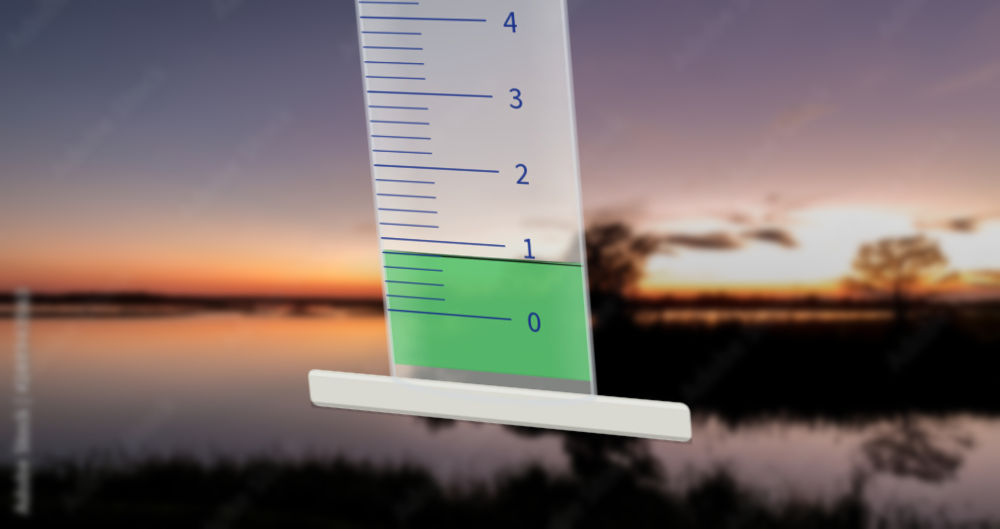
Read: value=0.8 unit=mL
